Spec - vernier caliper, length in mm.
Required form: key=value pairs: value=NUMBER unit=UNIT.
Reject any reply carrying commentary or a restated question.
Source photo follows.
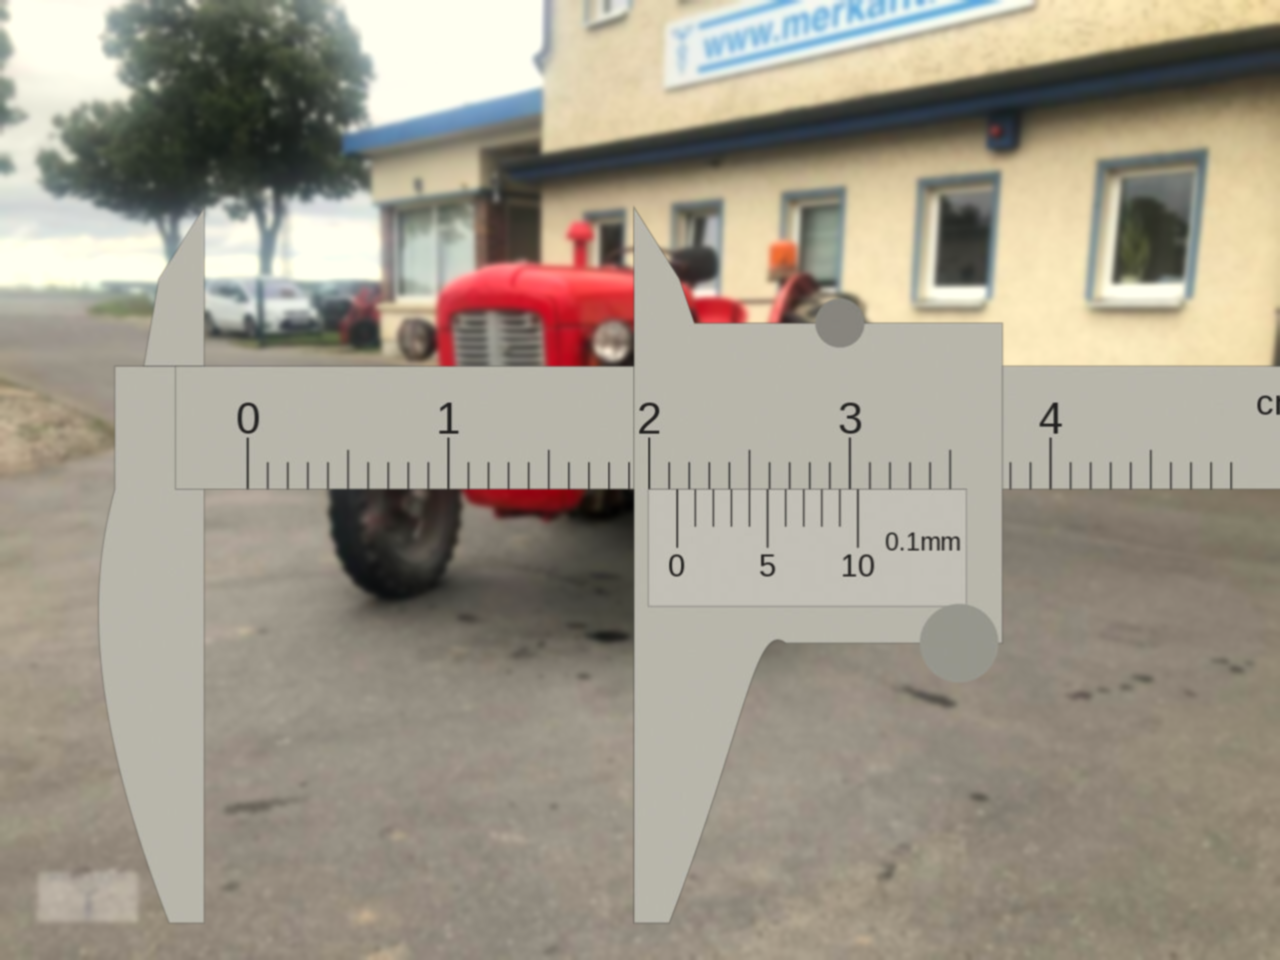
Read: value=21.4 unit=mm
